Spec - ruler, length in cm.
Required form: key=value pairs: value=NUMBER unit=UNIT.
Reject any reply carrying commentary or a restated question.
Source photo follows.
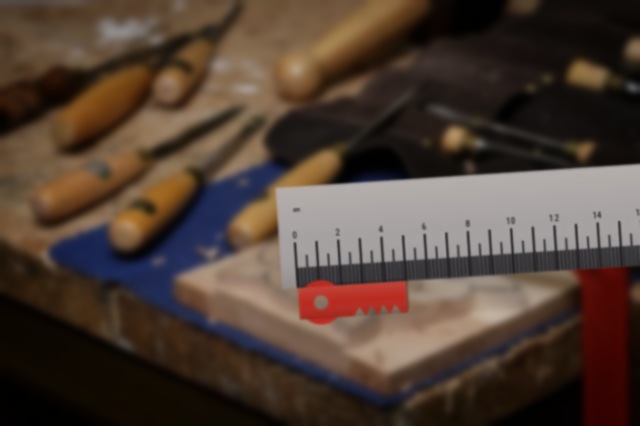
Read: value=5 unit=cm
